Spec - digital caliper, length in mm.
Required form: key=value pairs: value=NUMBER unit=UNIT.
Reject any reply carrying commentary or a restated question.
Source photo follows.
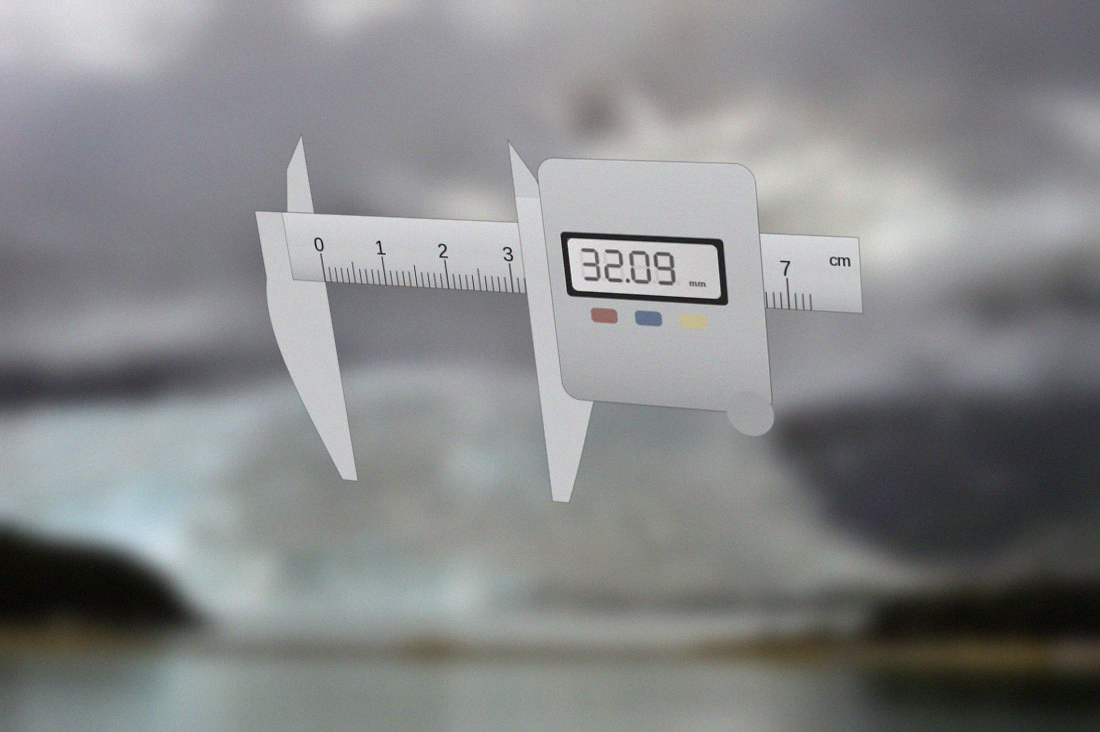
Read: value=32.09 unit=mm
